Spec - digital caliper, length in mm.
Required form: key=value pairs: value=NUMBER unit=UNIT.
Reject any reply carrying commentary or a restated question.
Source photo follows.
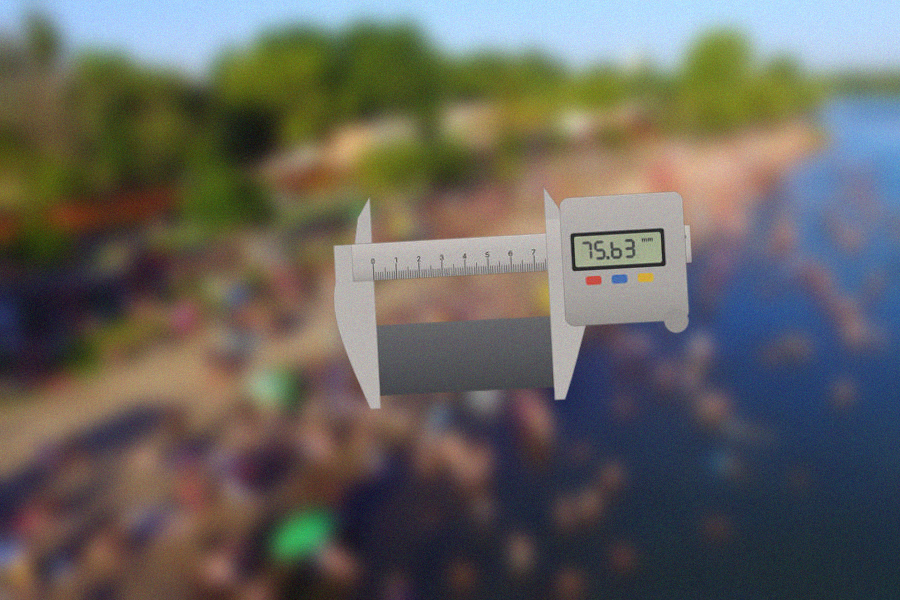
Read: value=75.63 unit=mm
